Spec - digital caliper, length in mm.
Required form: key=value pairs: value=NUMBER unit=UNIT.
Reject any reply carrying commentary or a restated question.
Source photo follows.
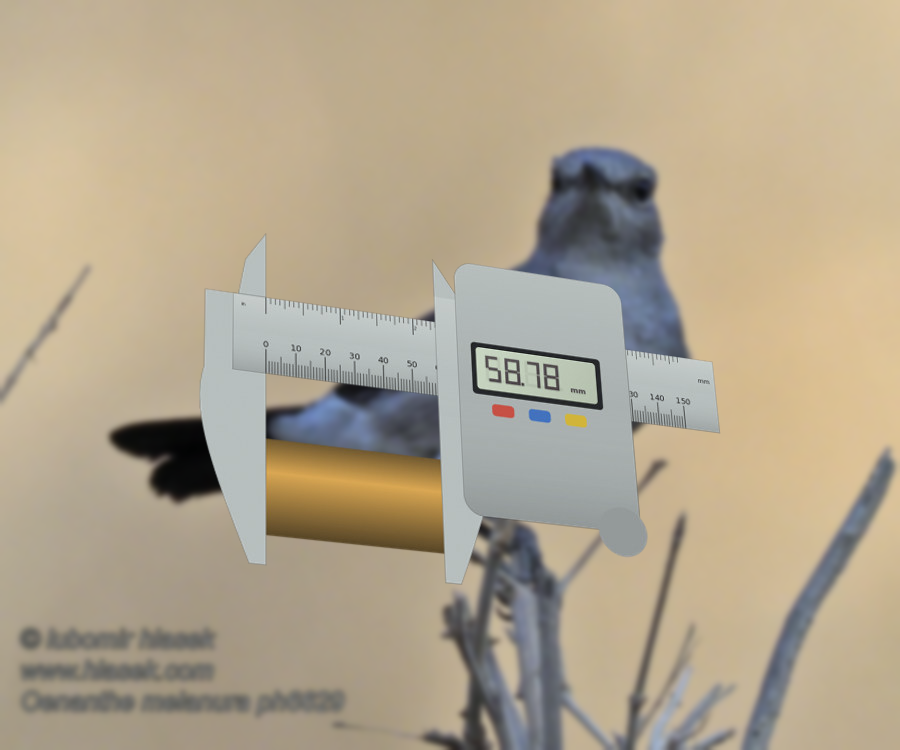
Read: value=58.78 unit=mm
